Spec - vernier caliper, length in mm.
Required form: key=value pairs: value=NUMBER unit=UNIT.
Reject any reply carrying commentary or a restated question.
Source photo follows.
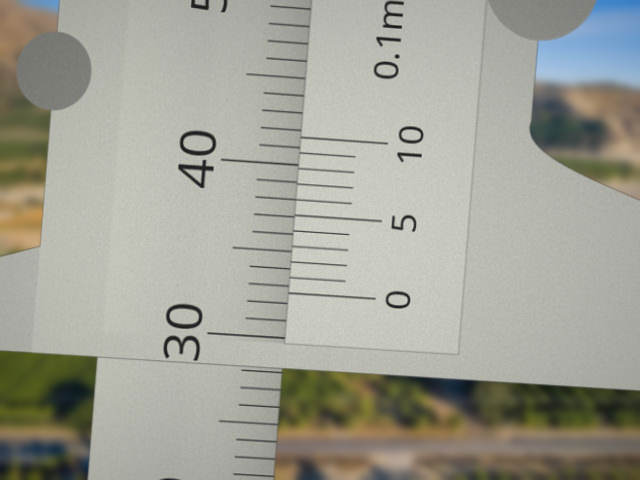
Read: value=32.6 unit=mm
